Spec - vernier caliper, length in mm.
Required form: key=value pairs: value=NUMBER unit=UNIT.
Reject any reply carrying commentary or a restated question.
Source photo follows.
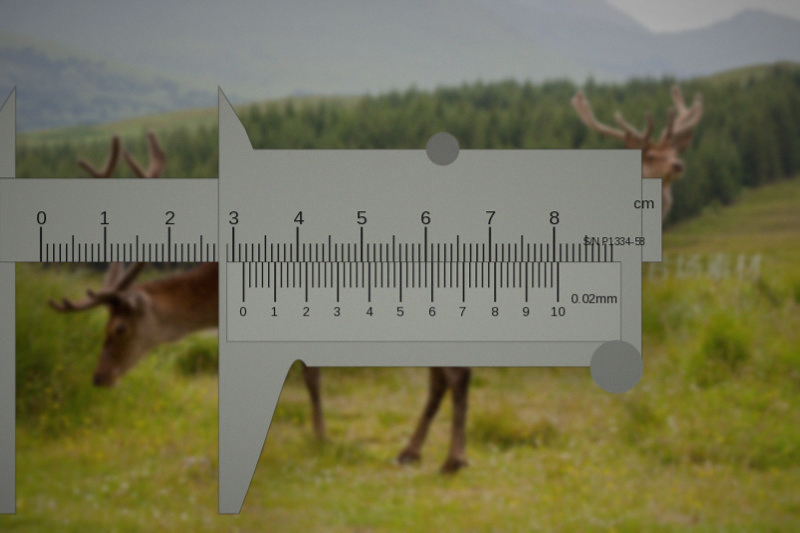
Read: value=31.6 unit=mm
